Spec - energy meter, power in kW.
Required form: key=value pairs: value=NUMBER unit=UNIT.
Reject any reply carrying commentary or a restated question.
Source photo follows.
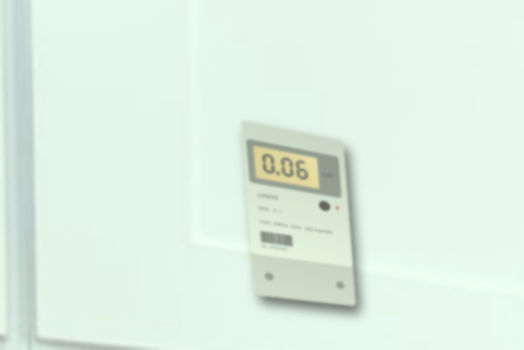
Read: value=0.06 unit=kW
